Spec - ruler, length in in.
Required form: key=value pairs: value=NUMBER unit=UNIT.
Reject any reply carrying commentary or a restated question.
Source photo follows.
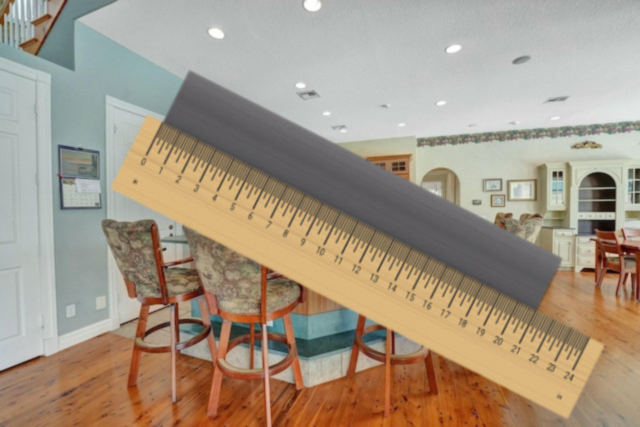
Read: value=21 unit=in
